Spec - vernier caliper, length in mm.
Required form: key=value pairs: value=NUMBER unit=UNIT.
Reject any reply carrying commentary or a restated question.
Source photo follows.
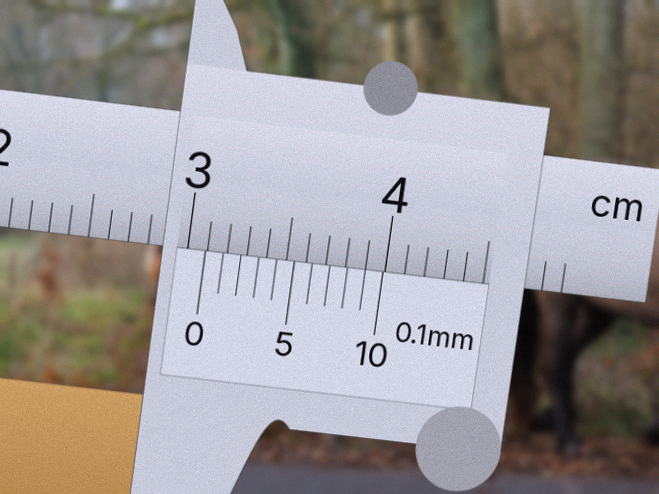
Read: value=30.9 unit=mm
